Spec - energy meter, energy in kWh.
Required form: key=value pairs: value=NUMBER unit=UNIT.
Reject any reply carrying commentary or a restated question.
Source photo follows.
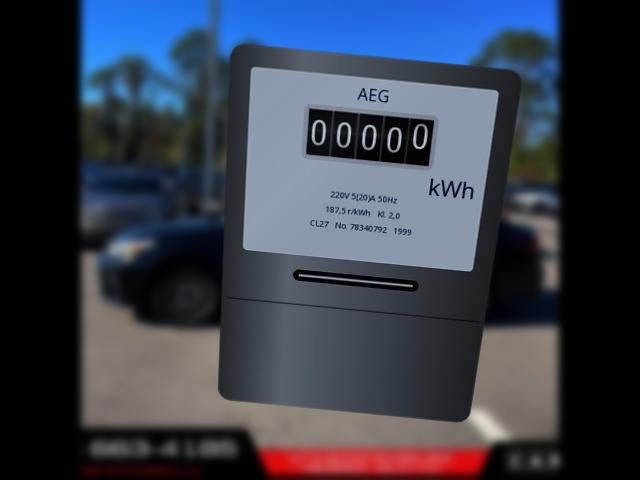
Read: value=0 unit=kWh
